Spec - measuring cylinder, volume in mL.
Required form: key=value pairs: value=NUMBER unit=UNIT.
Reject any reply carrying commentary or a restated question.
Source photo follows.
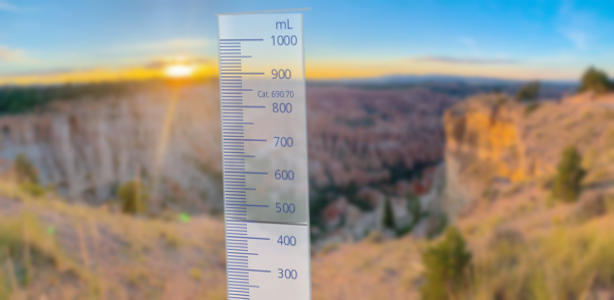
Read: value=450 unit=mL
